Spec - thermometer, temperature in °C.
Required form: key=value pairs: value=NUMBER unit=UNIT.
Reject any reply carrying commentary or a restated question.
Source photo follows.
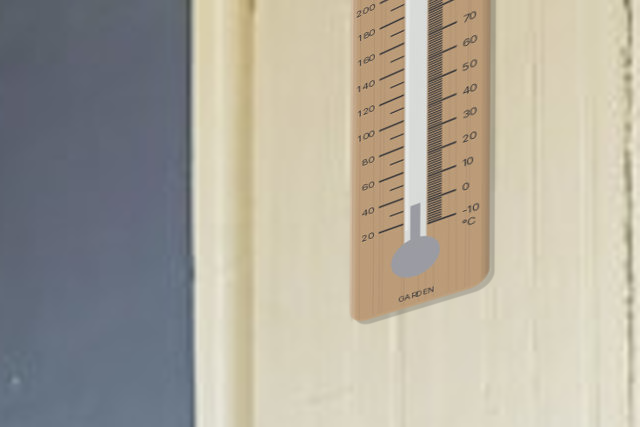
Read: value=0 unit=°C
